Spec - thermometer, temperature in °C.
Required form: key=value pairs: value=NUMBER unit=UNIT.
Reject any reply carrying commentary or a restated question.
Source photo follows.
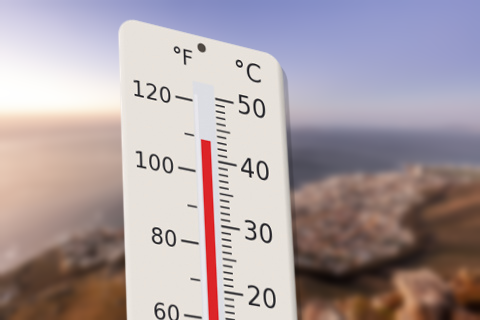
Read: value=43 unit=°C
